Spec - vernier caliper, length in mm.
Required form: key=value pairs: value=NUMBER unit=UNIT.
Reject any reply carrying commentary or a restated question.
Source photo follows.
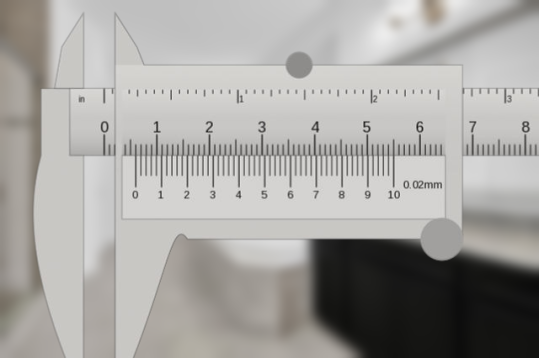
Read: value=6.0 unit=mm
